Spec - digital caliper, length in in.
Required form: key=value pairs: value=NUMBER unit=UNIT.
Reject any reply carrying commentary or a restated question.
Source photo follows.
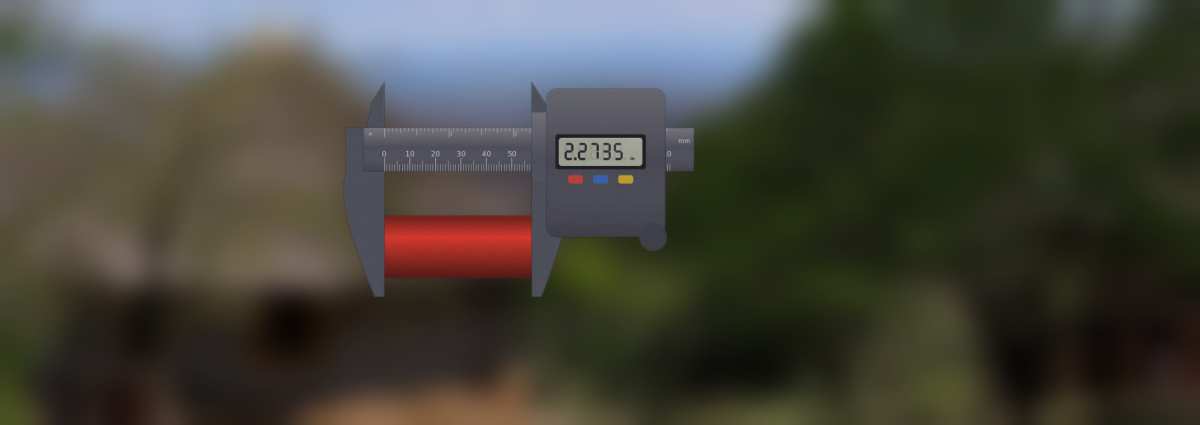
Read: value=2.2735 unit=in
